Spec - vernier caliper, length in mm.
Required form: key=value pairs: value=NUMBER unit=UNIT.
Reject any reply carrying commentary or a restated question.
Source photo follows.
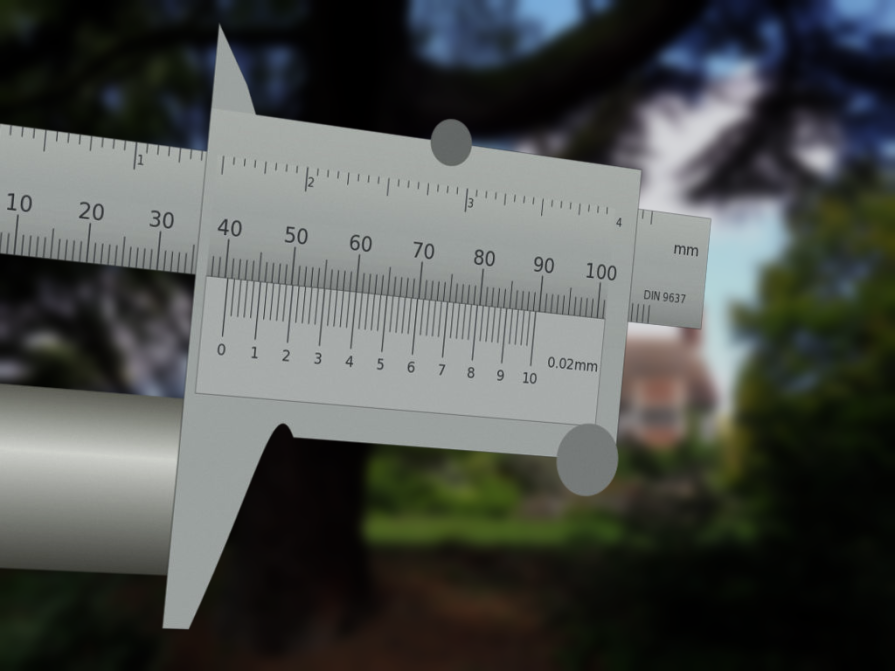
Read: value=40.4 unit=mm
